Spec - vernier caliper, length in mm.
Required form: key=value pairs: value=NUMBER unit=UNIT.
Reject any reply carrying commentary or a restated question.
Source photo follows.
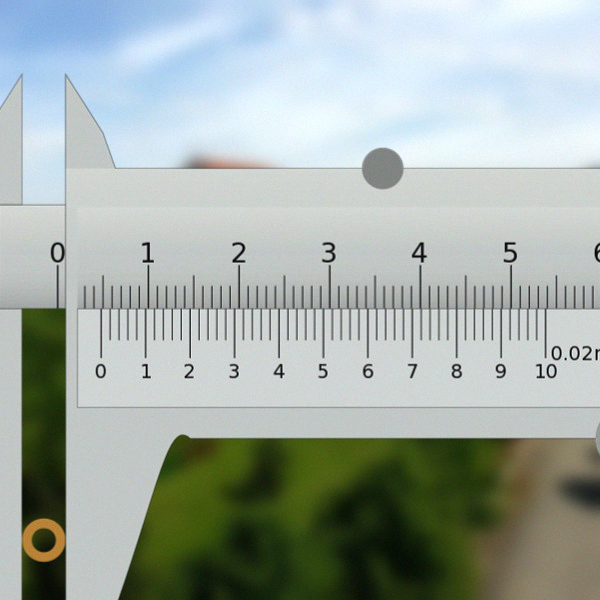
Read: value=4.8 unit=mm
